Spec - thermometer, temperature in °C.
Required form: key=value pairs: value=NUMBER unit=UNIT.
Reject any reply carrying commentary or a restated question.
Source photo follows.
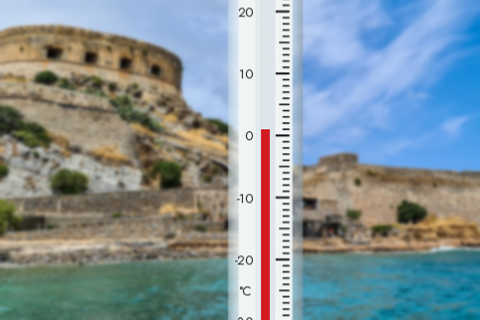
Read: value=1 unit=°C
